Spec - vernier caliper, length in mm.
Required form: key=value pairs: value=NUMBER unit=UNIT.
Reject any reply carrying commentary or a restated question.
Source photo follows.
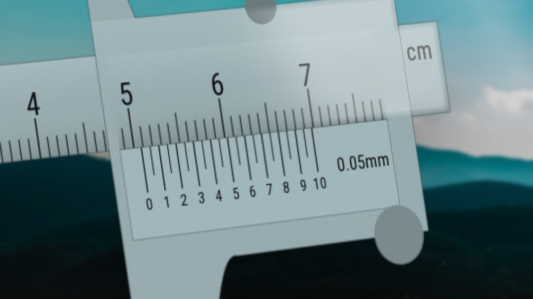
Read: value=50.8 unit=mm
